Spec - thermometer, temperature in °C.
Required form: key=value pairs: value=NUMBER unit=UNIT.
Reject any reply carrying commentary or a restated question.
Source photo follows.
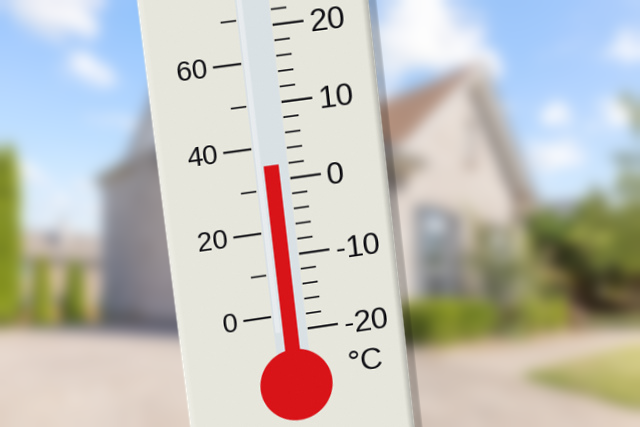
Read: value=2 unit=°C
